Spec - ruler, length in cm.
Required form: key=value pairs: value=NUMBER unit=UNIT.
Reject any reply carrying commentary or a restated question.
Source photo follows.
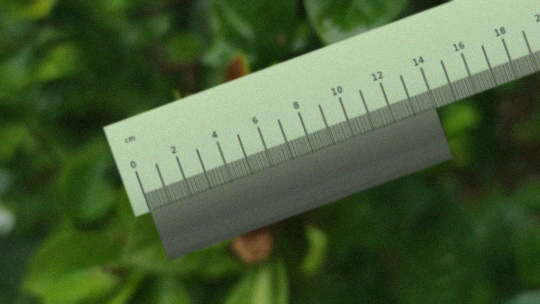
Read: value=14 unit=cm
